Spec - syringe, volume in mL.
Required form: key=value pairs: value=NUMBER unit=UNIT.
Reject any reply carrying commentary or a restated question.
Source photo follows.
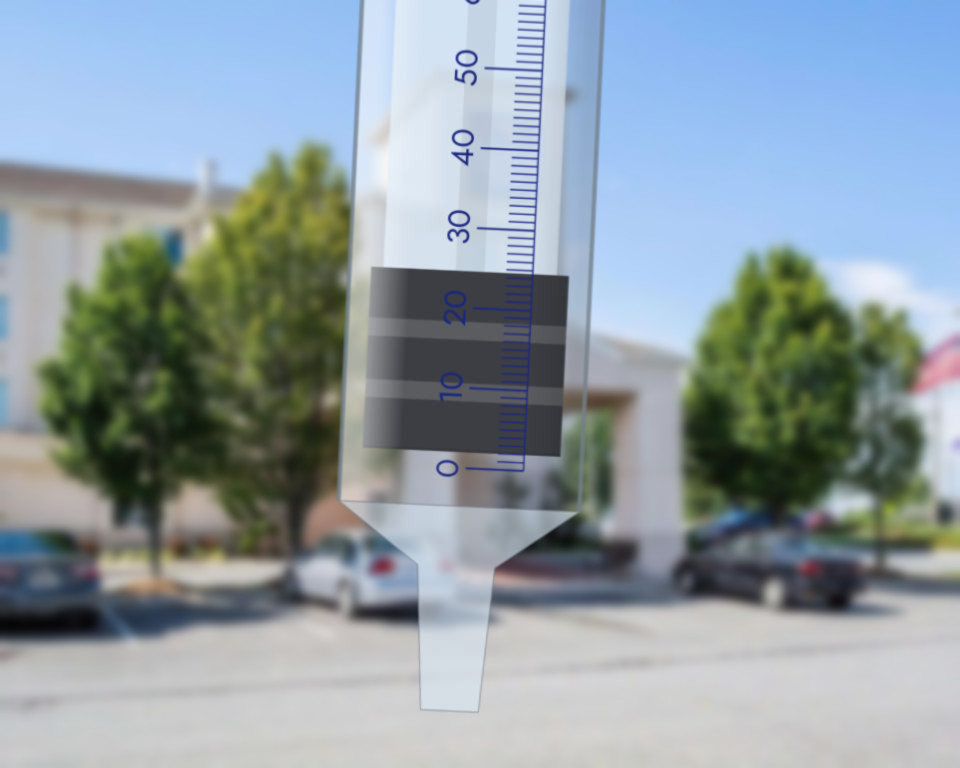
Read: value=2 unit=mL
